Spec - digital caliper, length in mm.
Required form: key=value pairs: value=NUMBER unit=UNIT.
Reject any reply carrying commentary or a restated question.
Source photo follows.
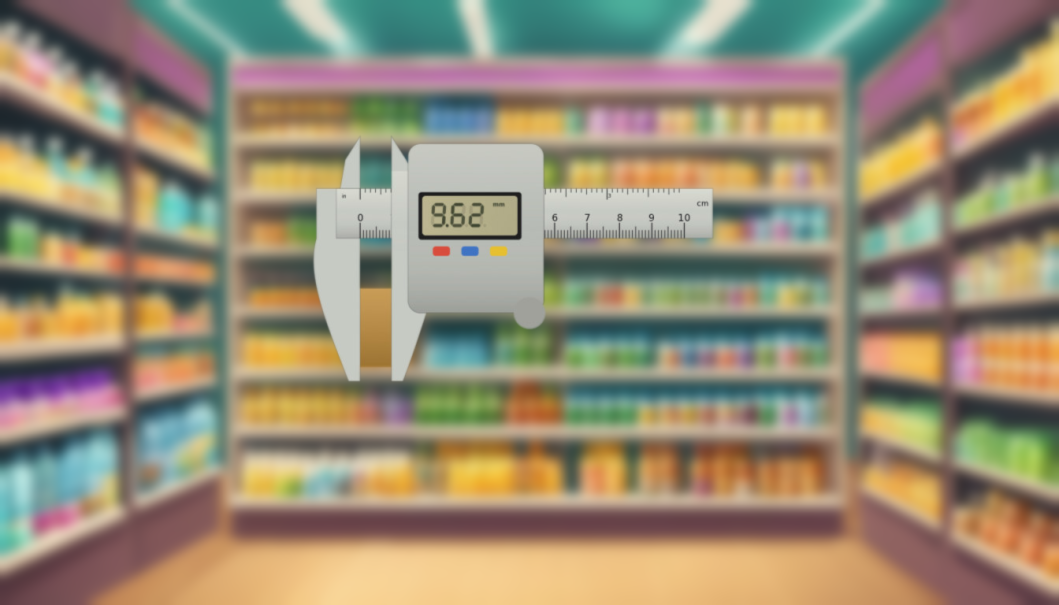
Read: value=9.62 unit=mm
